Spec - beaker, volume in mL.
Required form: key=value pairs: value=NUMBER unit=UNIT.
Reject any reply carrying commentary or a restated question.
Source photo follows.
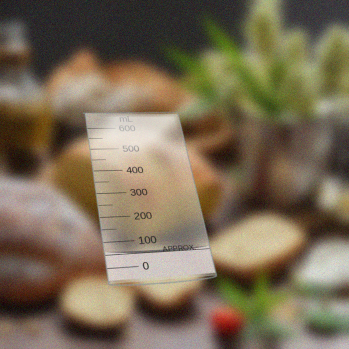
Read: value=50 unit=mL
